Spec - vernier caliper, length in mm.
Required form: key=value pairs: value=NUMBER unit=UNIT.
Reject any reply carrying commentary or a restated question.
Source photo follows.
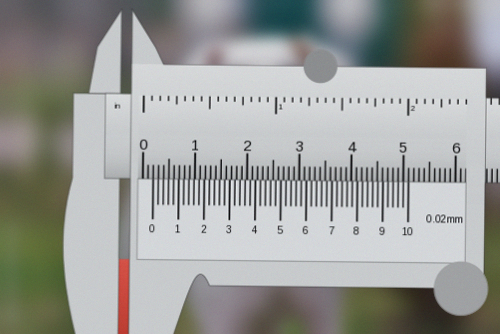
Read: value=2.0 unit=mm
